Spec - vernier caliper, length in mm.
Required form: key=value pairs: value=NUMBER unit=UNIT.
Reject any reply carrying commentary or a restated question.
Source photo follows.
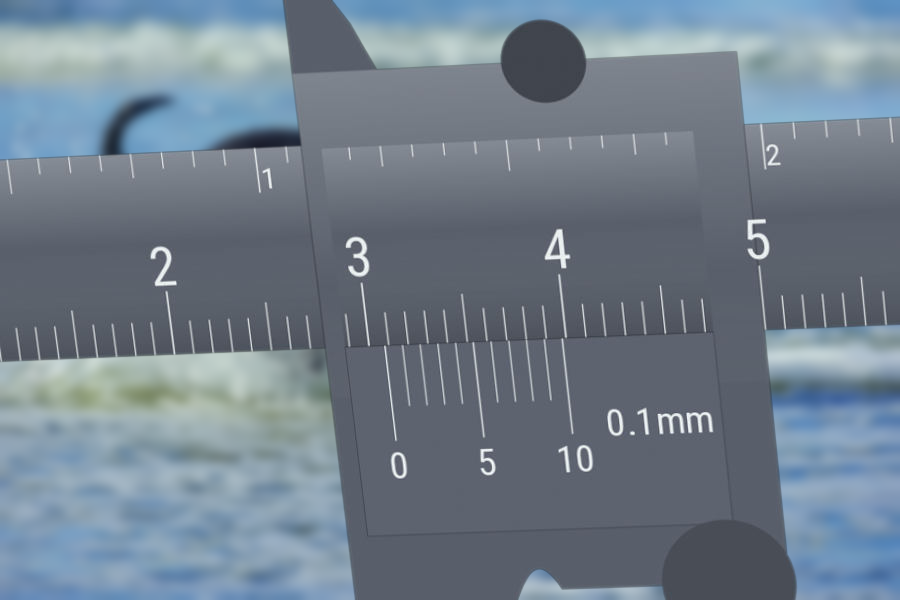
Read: value=30.8 unit=mm
